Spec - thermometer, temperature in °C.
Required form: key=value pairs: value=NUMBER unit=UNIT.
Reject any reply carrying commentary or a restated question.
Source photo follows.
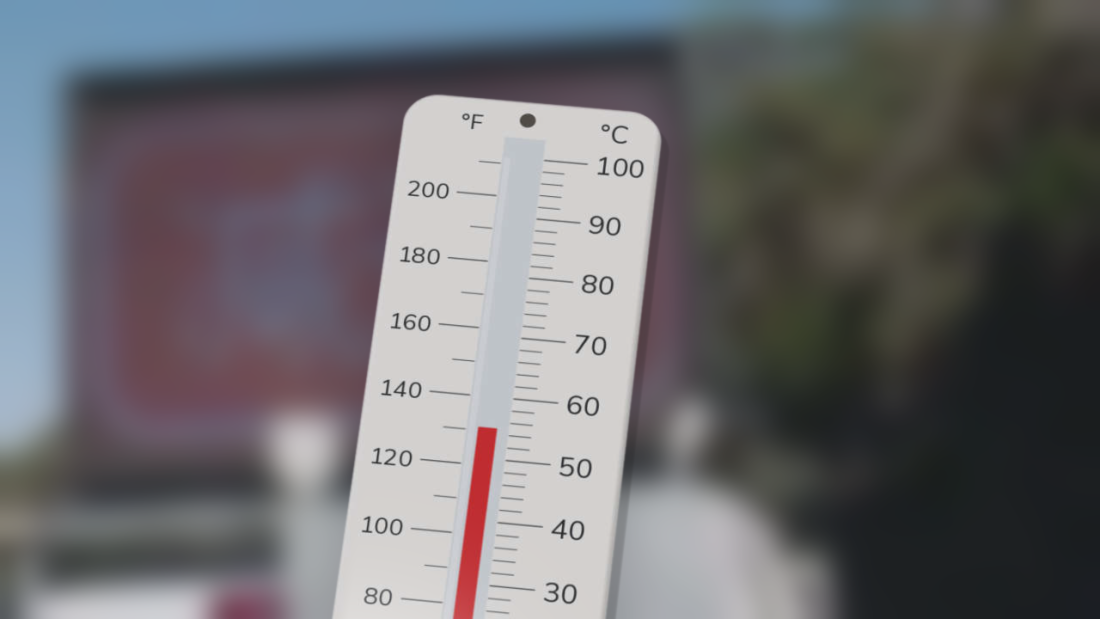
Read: value=55 unit=°C
